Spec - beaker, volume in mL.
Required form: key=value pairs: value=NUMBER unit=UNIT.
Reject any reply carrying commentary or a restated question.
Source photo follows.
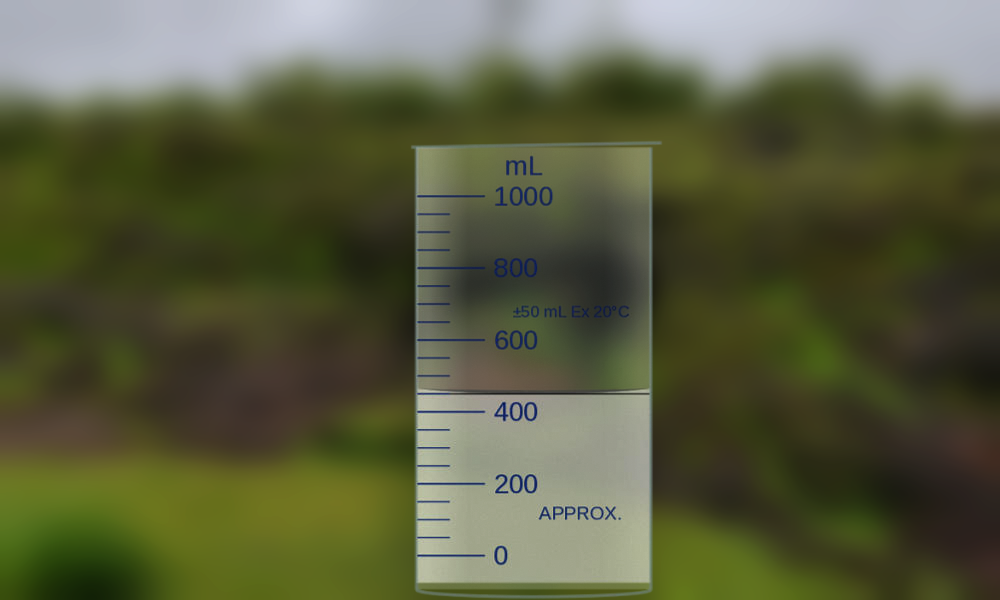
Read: value=450 unit=mL
